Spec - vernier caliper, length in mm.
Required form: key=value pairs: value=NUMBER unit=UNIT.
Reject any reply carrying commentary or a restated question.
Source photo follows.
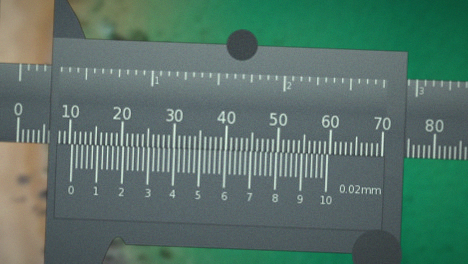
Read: value=10.5 unit=mm
